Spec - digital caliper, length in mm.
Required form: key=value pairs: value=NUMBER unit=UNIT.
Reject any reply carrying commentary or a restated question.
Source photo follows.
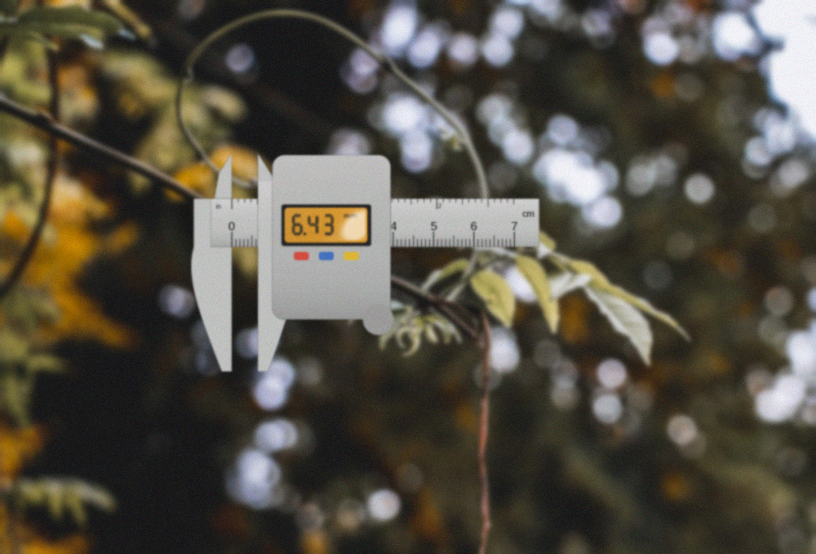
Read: value=6.43 unit=mm
